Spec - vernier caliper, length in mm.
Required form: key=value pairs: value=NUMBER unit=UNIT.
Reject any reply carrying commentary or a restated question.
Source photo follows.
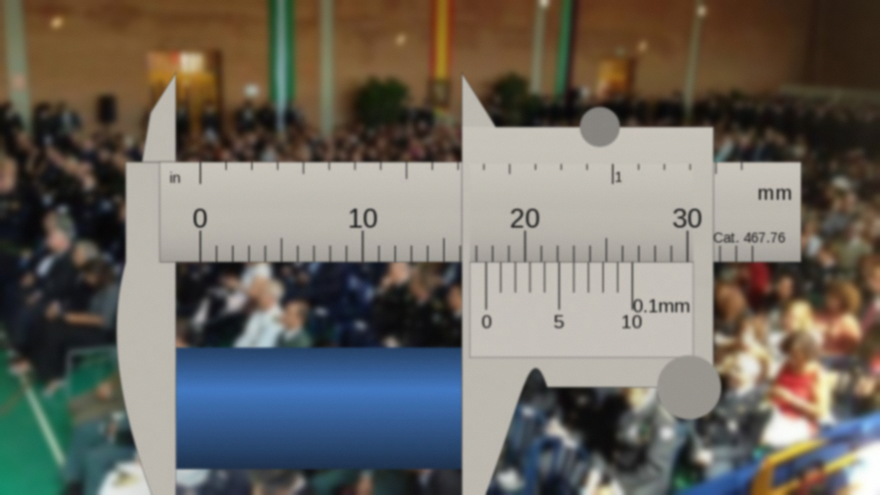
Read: value=17.6 unit=mm
